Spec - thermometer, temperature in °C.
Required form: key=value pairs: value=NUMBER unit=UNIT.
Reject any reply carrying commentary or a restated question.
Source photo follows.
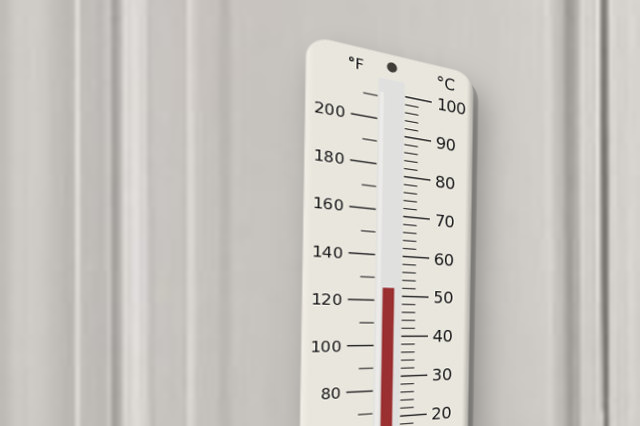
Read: value=52 unit=°C
